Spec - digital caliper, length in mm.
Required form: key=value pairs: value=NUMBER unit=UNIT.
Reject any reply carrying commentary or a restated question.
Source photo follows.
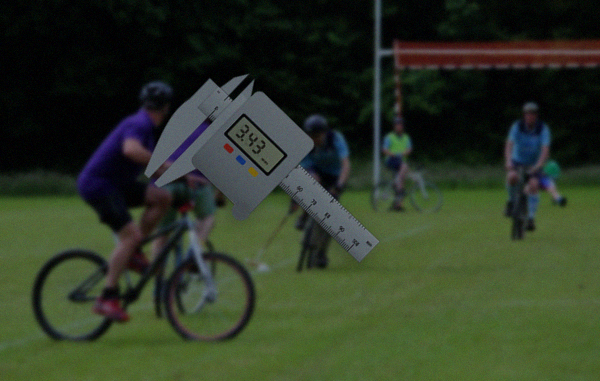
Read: value=3.43 unit=mm
